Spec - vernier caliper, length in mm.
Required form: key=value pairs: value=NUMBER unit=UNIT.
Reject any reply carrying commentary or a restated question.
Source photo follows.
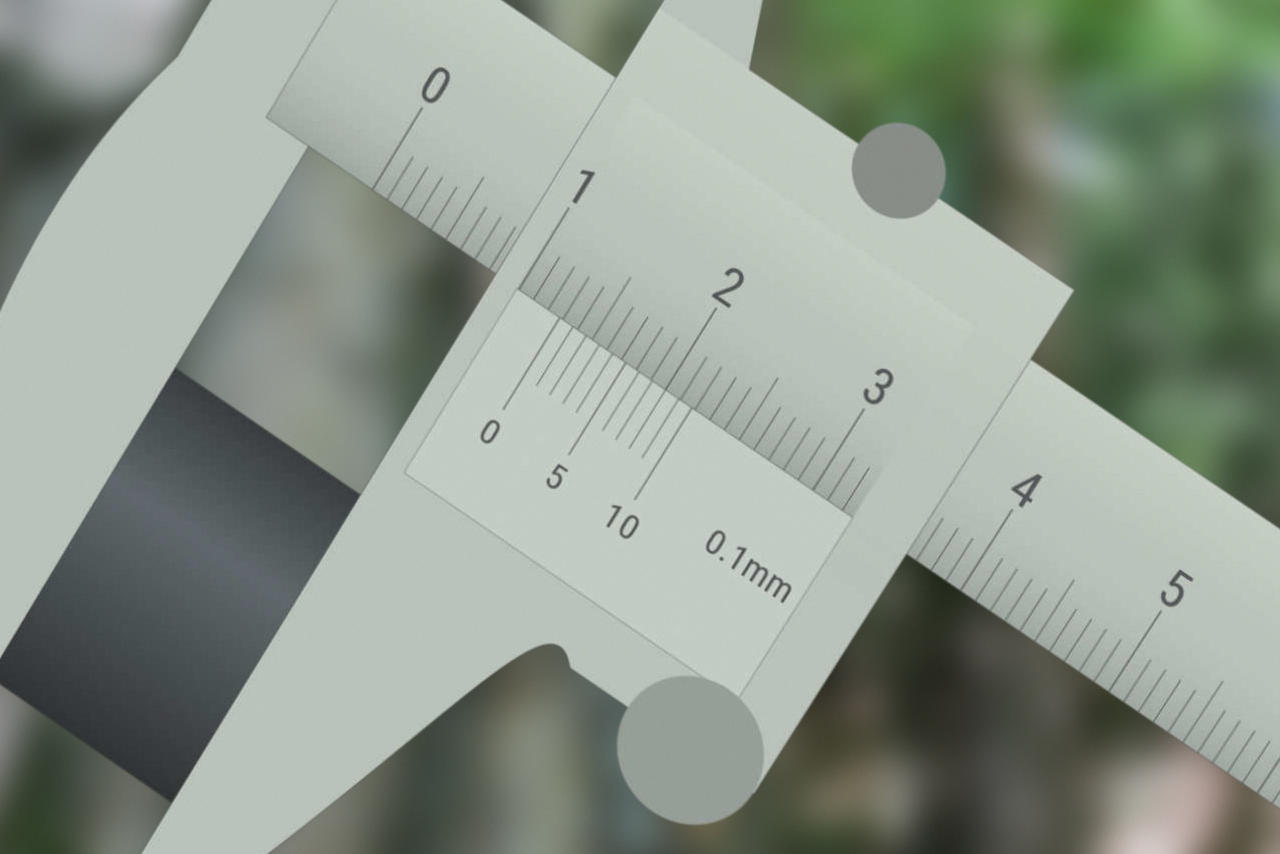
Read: value=12.8 unit=mm
